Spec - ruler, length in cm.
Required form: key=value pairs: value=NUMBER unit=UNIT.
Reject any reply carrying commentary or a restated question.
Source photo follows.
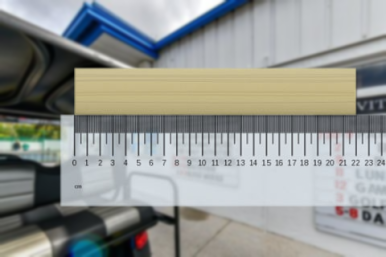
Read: value=22 unit=cm
